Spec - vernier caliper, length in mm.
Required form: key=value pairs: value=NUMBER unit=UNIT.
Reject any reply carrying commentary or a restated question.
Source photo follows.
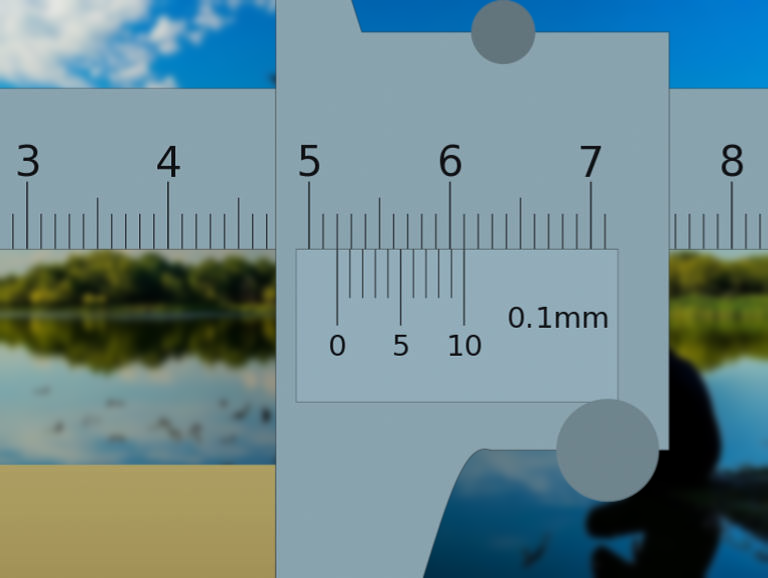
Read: value=52.0 unit=mm
